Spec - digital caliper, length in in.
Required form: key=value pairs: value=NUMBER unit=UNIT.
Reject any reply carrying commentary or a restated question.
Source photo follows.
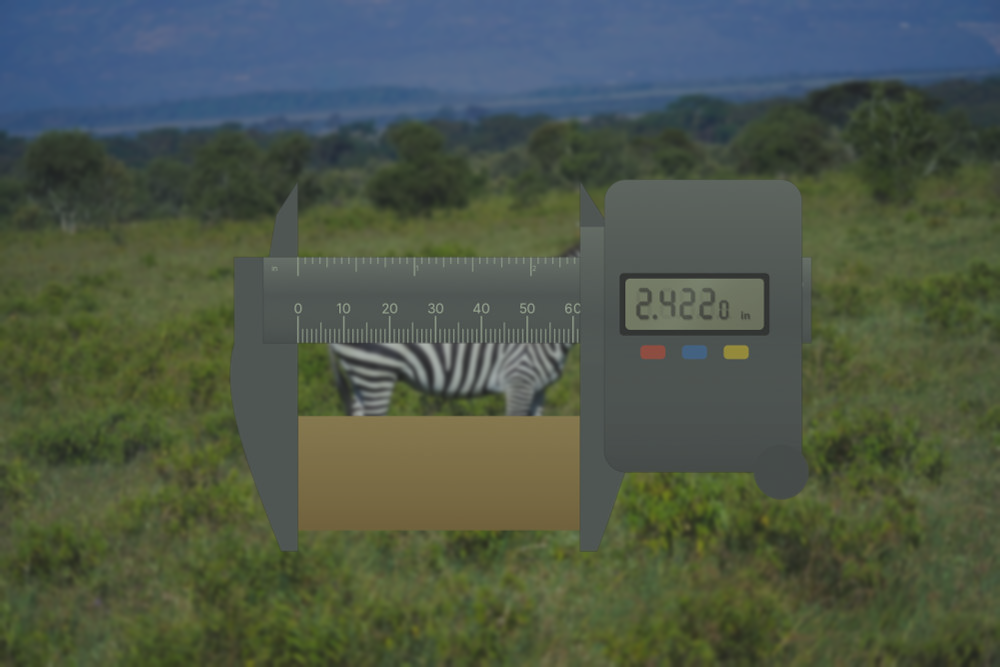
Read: value=2.4220 unit=in
